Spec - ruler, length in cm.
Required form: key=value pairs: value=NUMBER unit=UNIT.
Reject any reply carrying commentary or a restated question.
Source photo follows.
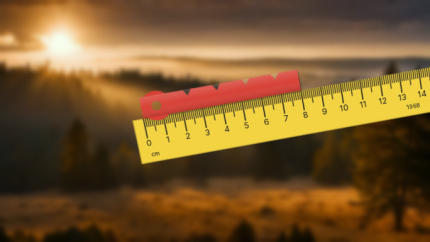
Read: value=8 unit=cm
